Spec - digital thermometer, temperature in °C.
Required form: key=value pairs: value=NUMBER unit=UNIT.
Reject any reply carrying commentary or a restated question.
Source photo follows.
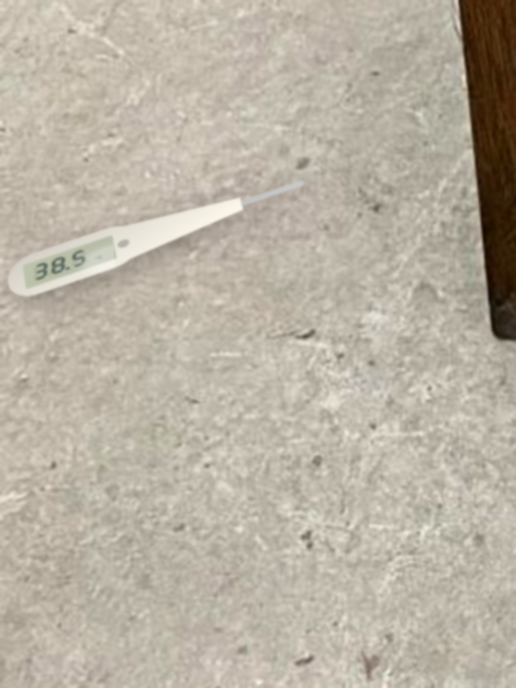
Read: value=38.5 unit=°C
